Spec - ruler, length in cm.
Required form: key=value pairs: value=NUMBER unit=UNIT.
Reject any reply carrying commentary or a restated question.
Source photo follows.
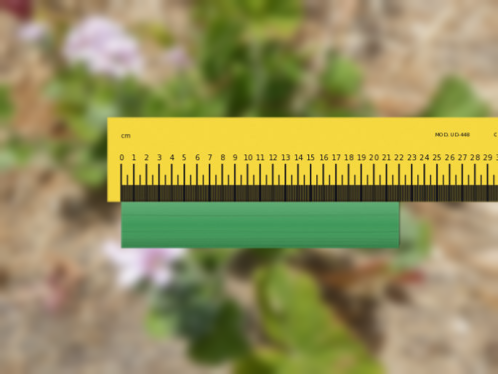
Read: value=22 unit=cm
